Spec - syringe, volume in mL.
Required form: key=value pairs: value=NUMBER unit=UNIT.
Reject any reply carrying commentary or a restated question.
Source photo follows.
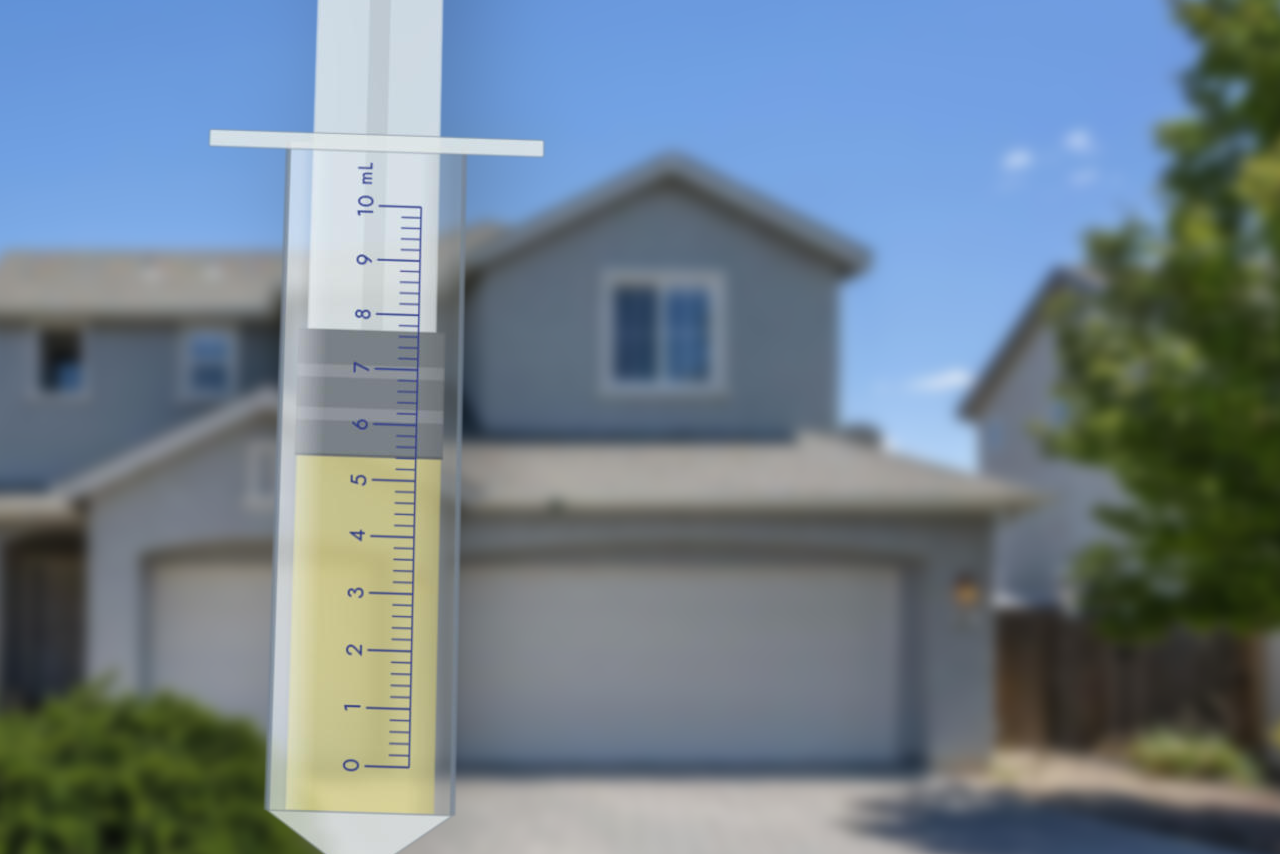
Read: value=5.4 unit=mL
